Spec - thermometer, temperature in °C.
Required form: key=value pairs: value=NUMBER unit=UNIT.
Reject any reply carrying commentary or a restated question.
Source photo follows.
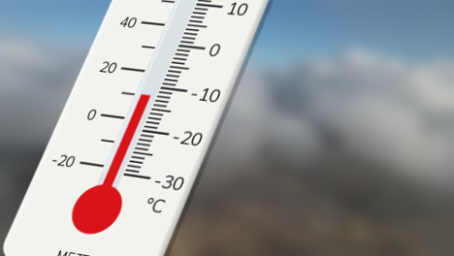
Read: value=-12 unit=°C
